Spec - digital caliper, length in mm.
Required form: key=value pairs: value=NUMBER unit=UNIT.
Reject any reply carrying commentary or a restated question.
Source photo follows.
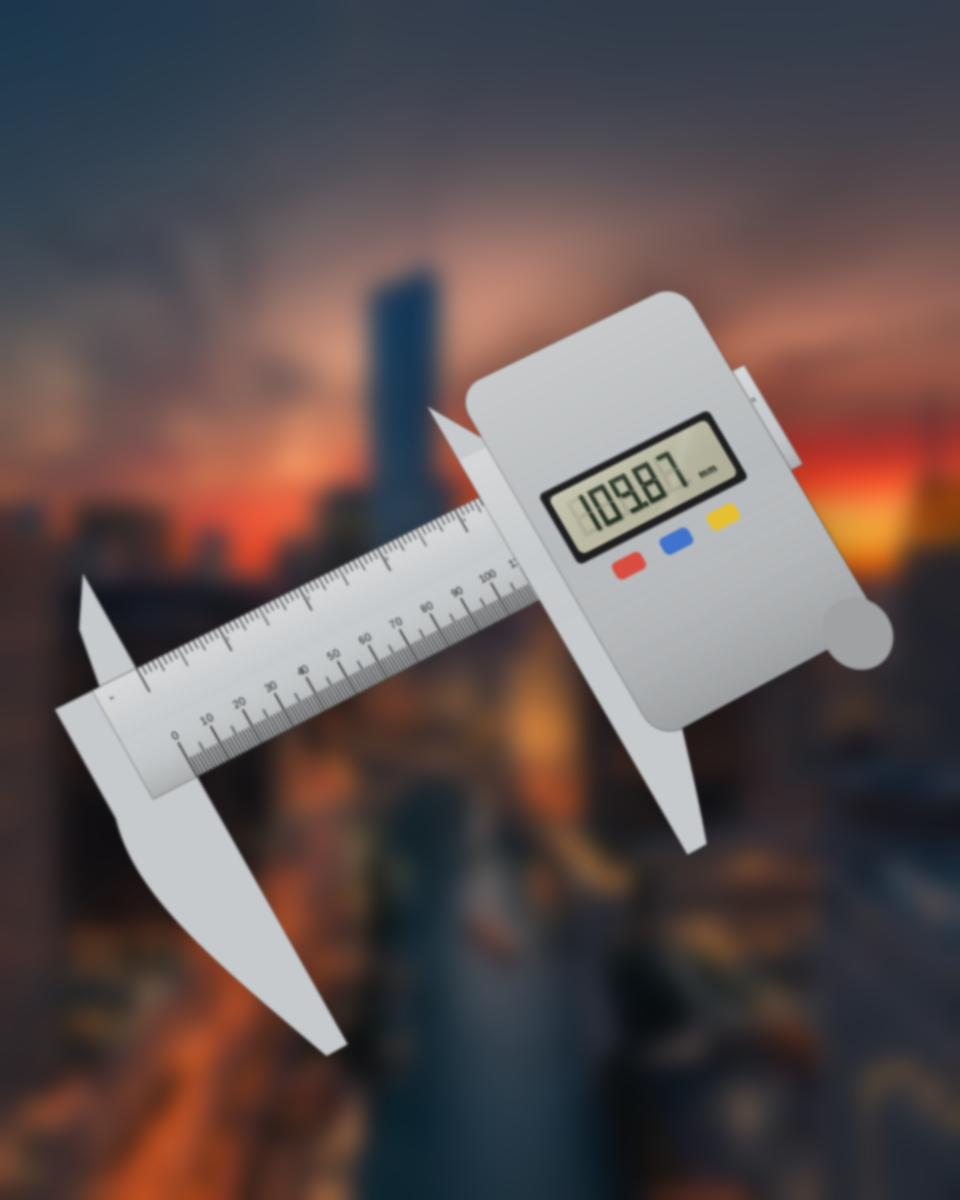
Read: value=109.87 unit=mm
